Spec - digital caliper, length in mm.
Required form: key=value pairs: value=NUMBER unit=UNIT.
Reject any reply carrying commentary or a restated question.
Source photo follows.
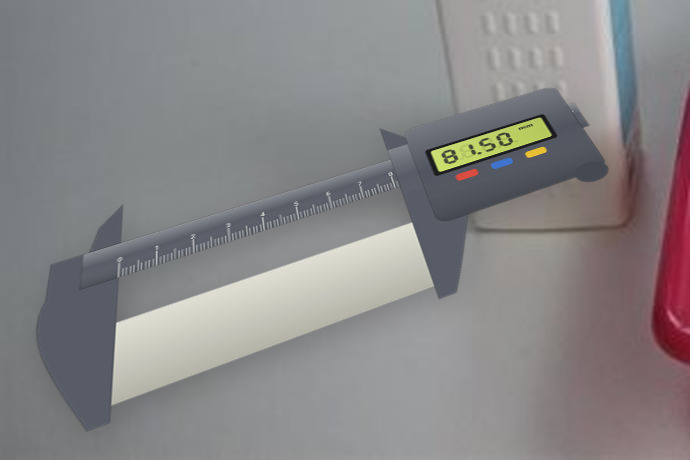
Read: value=81.50 unit=mm
